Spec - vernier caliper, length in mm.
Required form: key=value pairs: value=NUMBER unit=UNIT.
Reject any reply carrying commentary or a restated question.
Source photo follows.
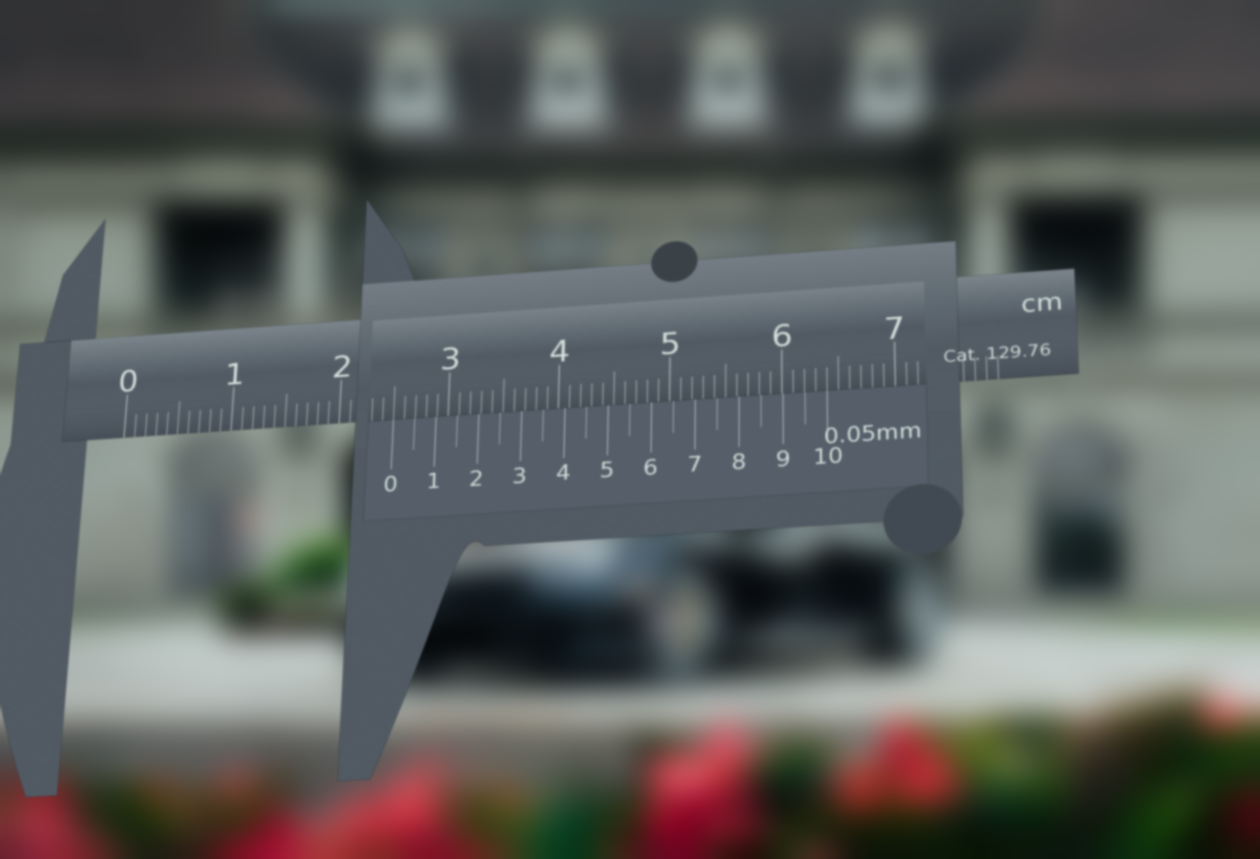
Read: value=25.0 unit=mm
